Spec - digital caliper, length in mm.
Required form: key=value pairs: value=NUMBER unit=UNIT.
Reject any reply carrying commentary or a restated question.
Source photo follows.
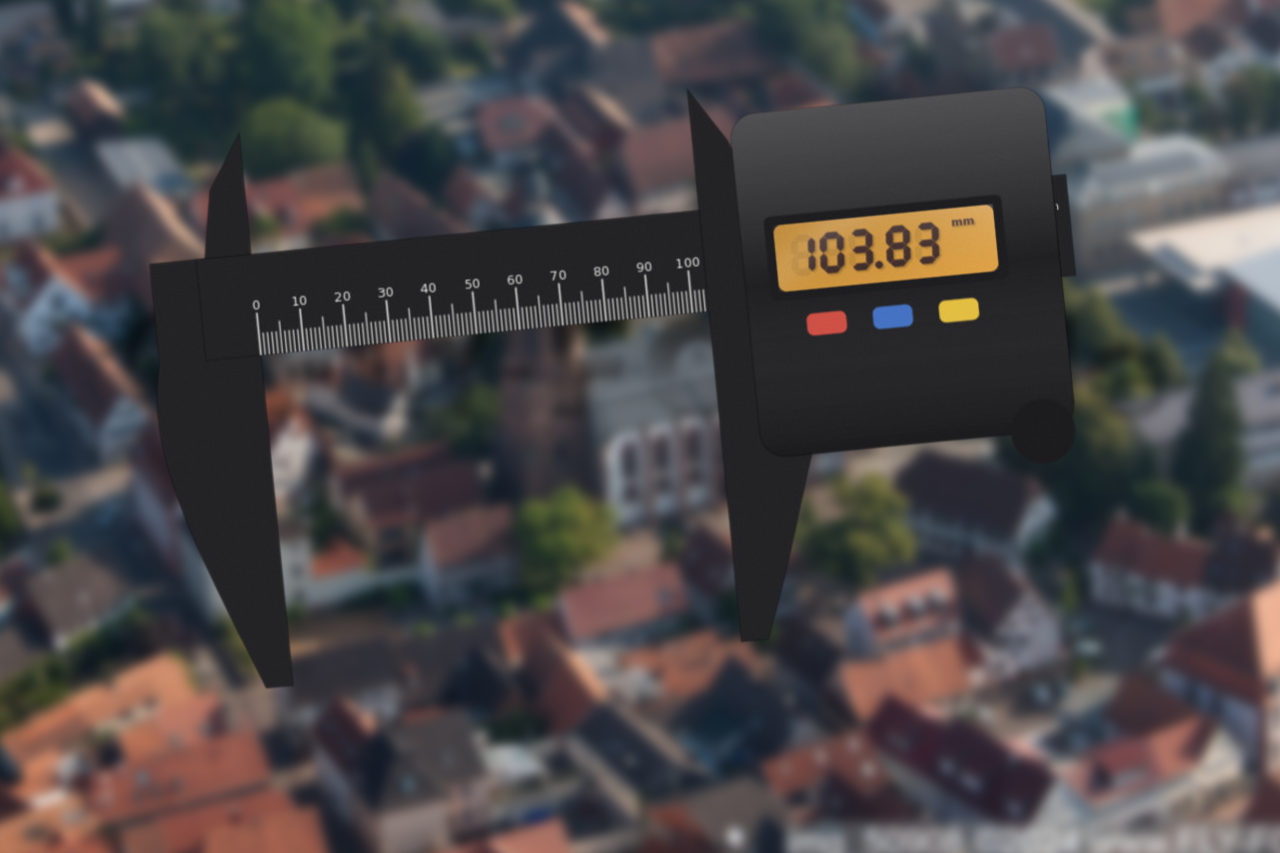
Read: value=103.83 unit=mm
